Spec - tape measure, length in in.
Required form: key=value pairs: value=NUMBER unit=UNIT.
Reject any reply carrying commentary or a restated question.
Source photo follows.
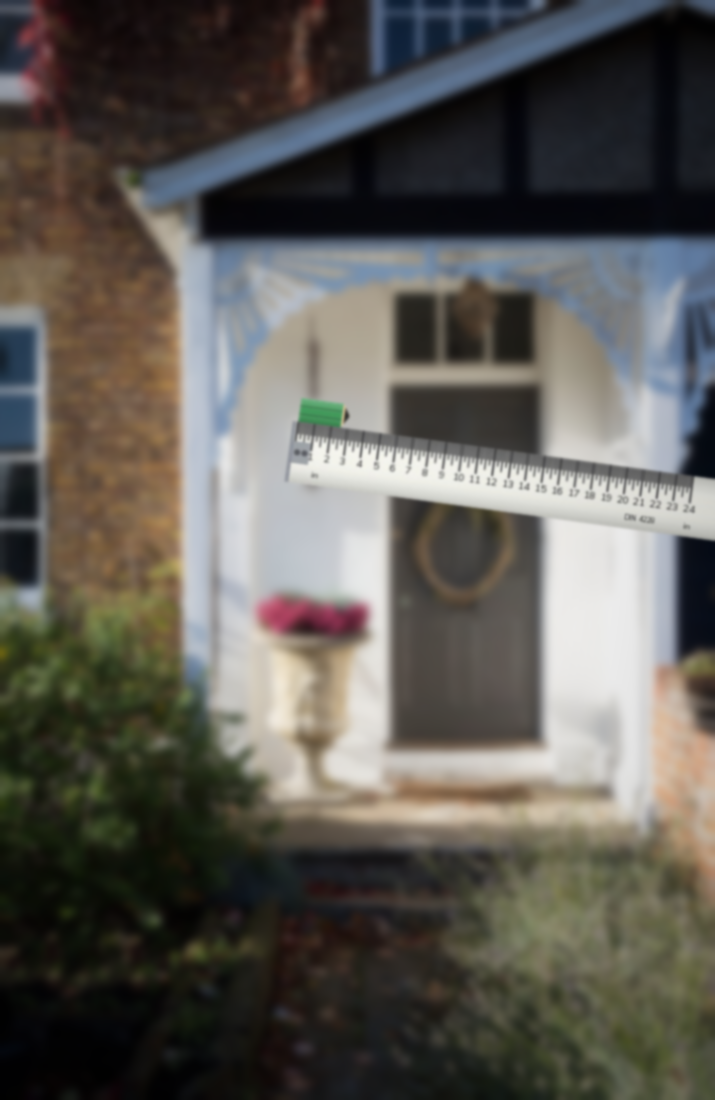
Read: value=3 unit=in
